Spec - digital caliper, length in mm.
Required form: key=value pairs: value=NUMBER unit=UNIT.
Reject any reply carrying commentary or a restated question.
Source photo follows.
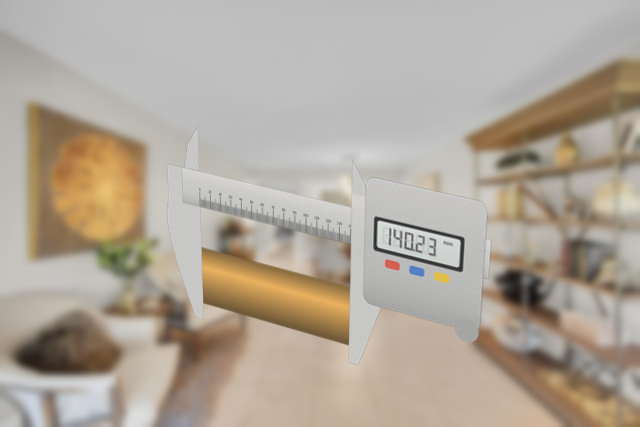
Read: value=140.23 unit=mm
